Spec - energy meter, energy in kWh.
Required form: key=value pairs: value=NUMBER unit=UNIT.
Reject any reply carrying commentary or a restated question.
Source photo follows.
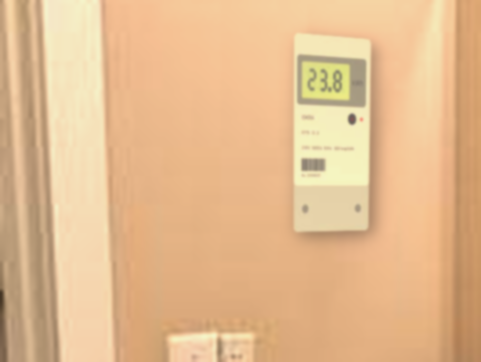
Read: value=23.8 unit=kWh
